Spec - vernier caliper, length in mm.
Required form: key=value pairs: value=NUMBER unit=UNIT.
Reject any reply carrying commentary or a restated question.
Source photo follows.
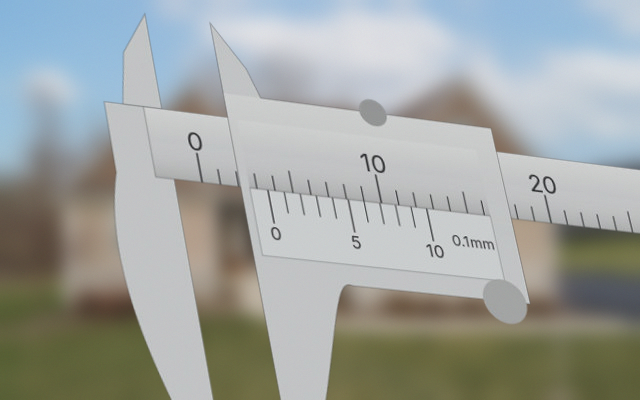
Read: value=3.6 unit=mm
